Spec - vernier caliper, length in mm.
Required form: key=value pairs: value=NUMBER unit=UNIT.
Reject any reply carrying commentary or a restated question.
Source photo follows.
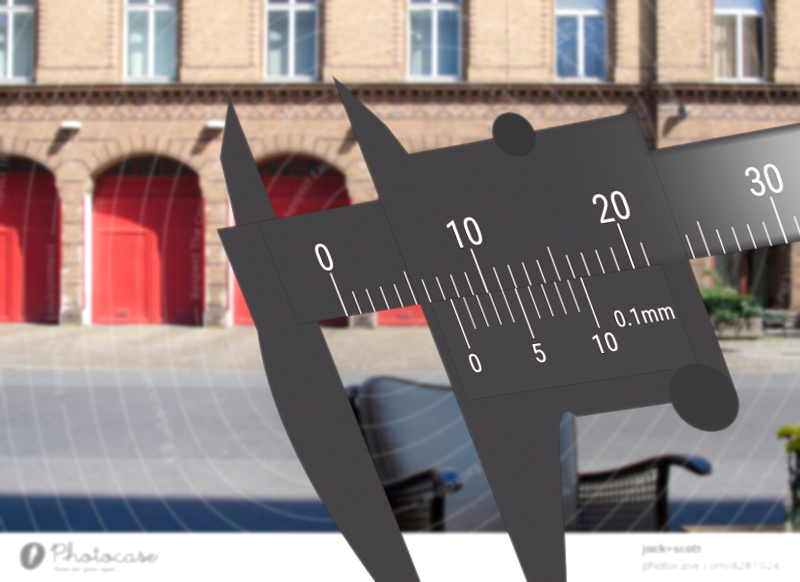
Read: value=7.4 unit=mm
